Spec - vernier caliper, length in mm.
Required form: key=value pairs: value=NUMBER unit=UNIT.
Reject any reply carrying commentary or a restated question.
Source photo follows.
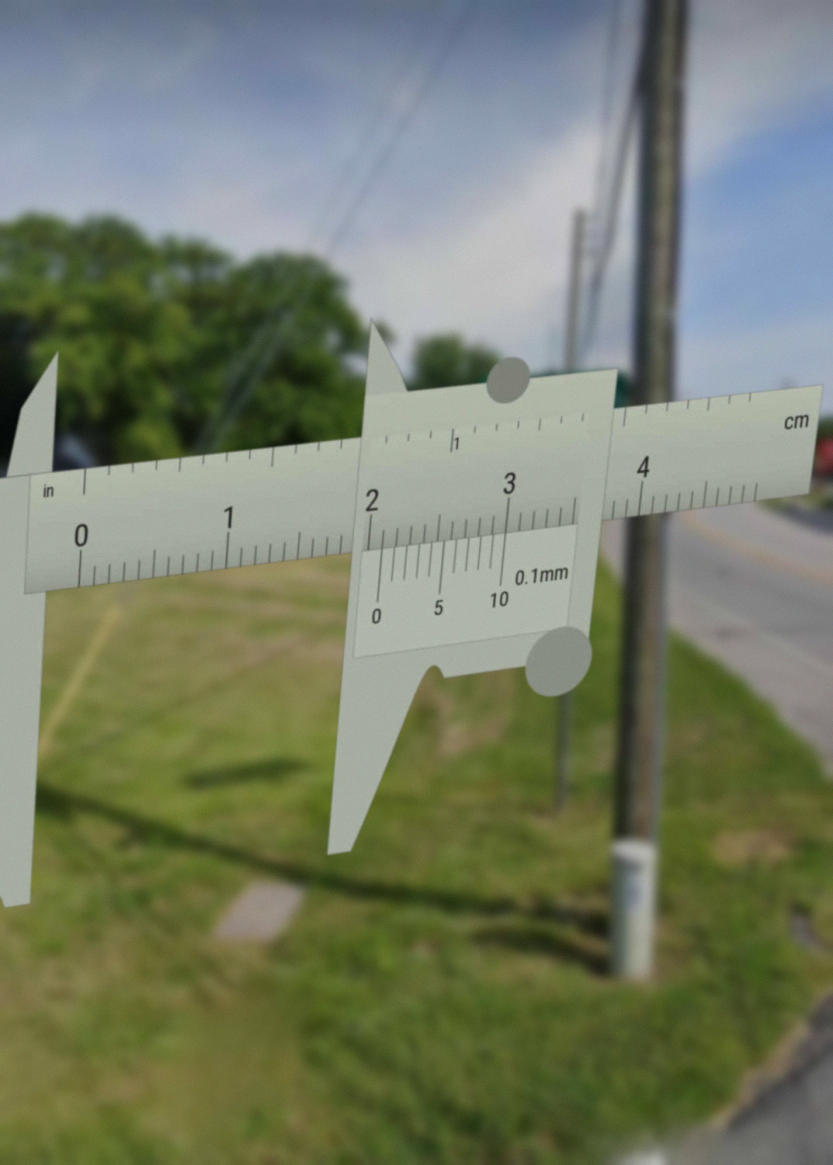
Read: value=21.0 unit=mm
